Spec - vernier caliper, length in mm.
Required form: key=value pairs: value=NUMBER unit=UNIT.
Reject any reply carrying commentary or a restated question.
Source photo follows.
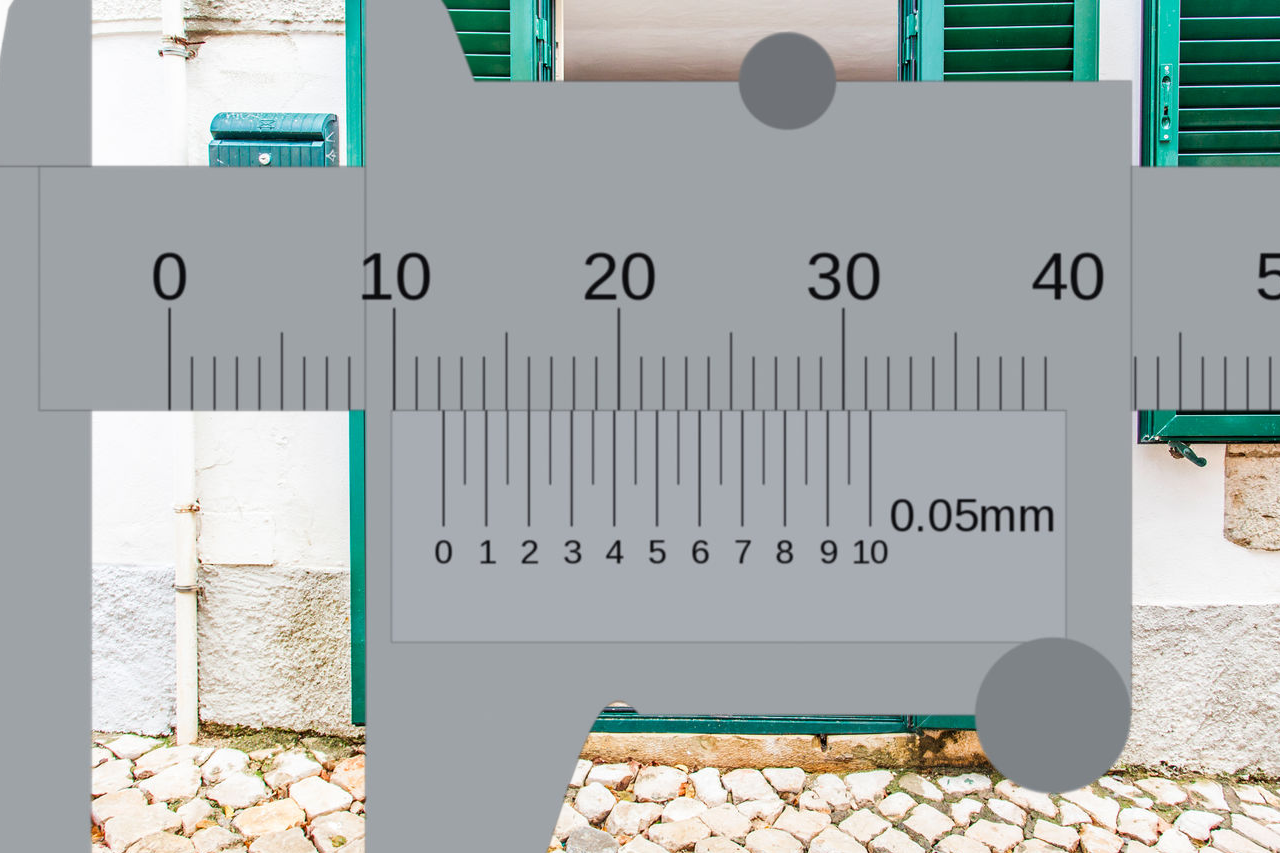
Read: value=12.2 unit=mm
